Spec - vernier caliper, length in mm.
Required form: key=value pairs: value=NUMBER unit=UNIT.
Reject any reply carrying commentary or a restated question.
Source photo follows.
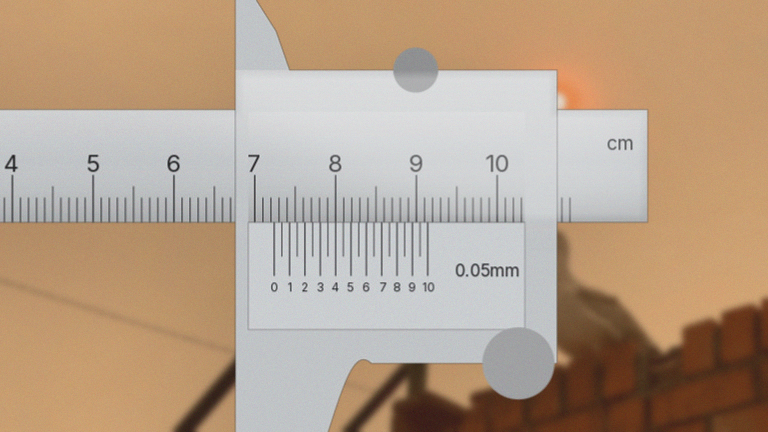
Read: value=72.4 unit=mm
